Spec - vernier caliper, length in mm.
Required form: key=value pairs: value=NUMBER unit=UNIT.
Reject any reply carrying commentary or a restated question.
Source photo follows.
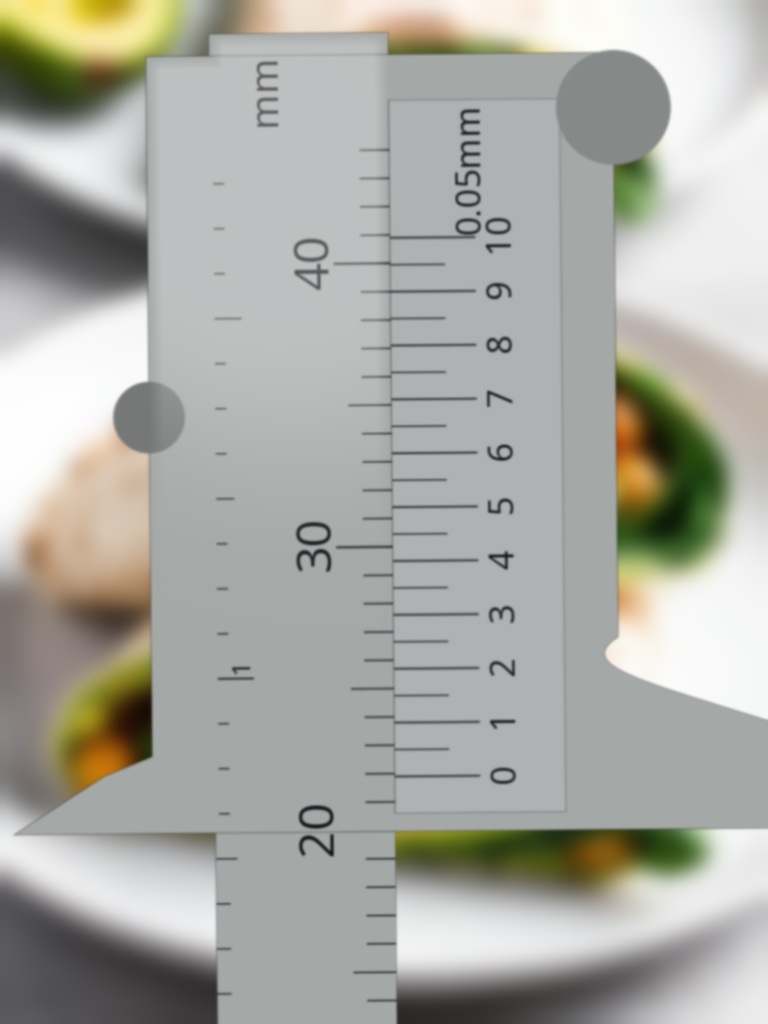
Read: value=21.9 unit=mm
